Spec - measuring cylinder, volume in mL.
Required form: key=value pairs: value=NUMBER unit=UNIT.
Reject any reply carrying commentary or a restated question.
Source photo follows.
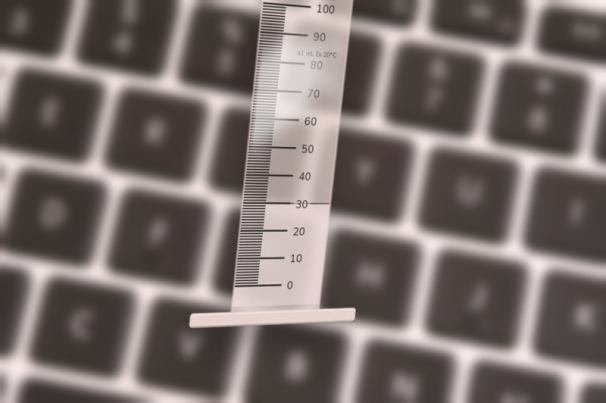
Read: value=30 unit=mL
